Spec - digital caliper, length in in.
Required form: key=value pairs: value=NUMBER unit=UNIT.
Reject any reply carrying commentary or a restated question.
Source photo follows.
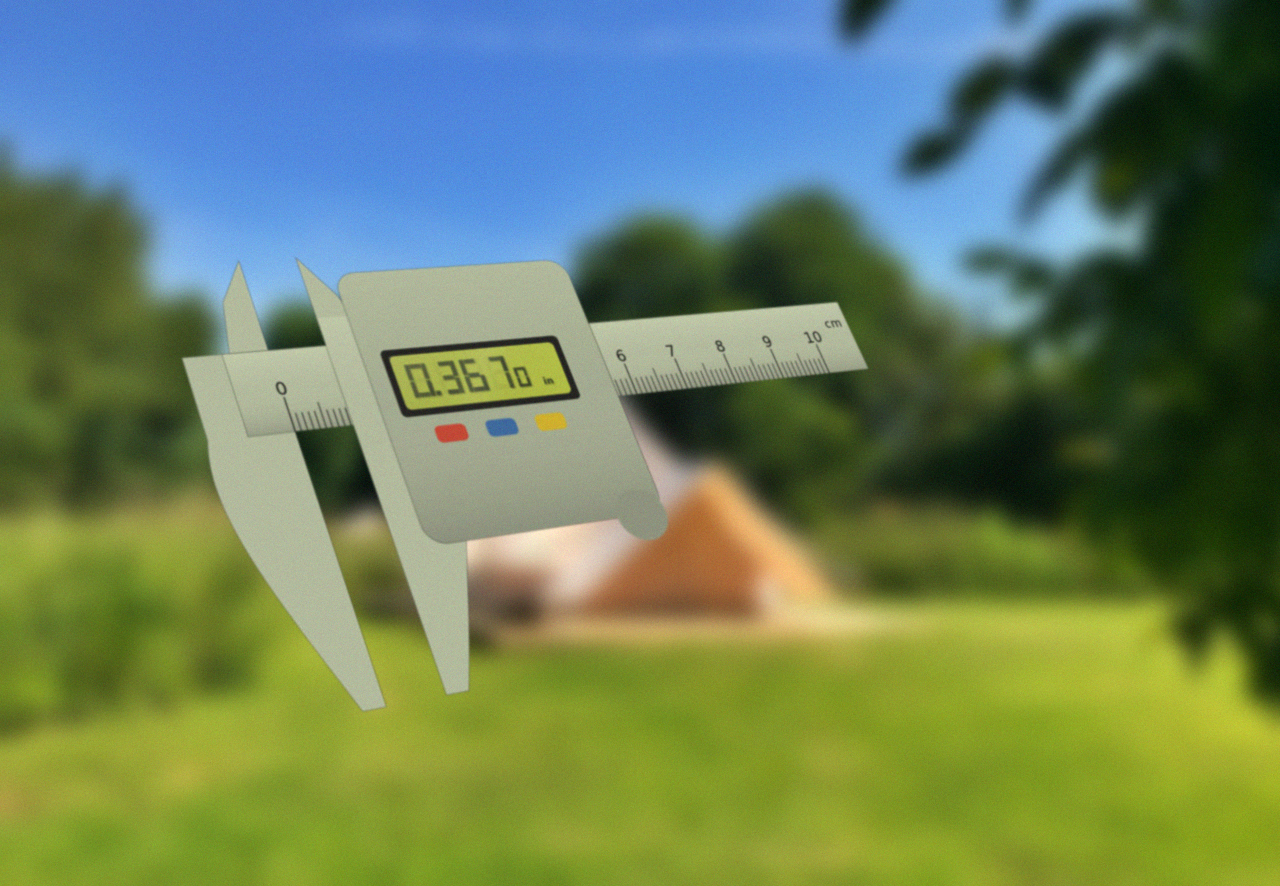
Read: value=0.3670 unit=in
